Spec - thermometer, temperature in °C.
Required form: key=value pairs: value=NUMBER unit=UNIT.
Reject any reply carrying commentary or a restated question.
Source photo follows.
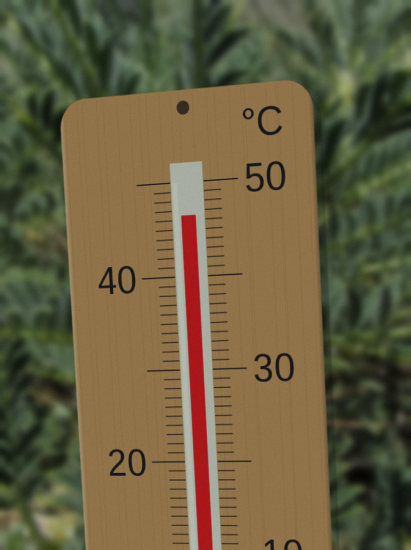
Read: value=46.5 unit=°C
